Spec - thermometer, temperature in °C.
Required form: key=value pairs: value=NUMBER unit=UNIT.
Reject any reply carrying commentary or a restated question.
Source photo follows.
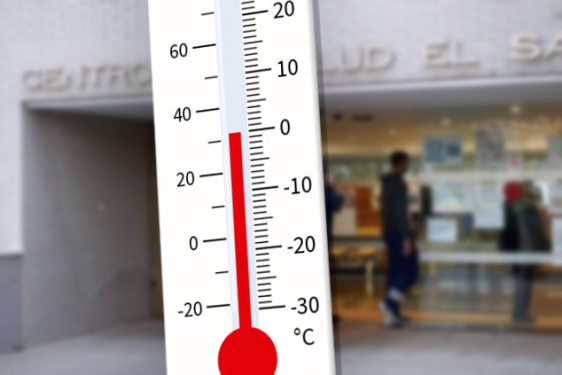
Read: value=0 unit=°C
